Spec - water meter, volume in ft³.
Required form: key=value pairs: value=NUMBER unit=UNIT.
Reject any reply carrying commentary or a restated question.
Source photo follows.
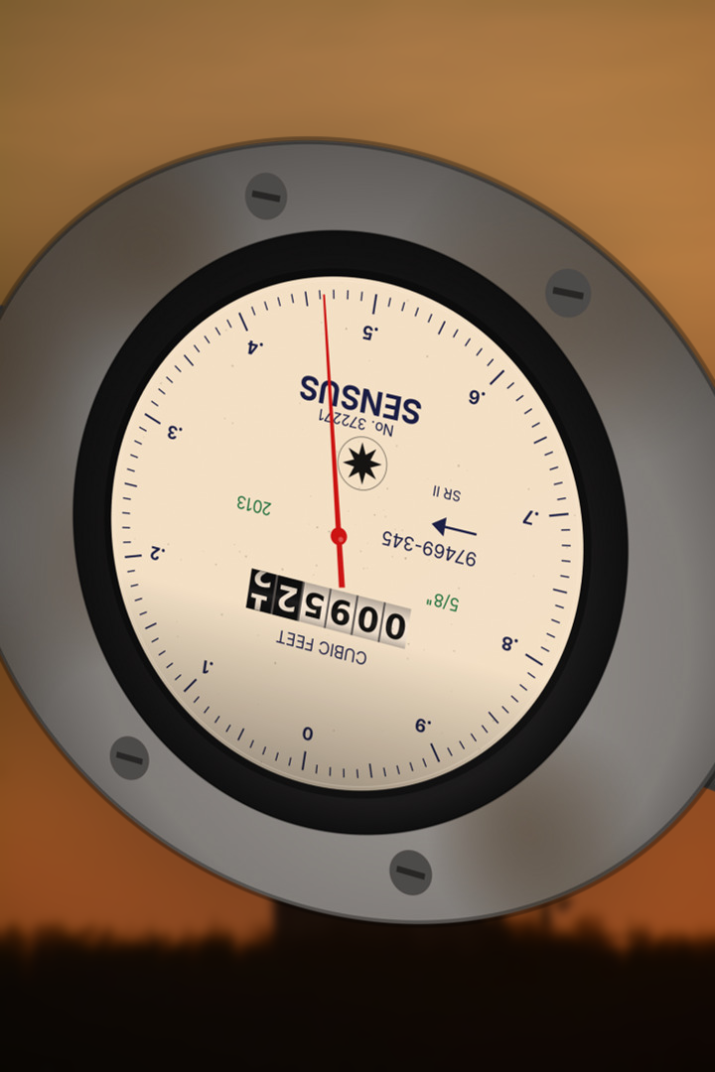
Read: value=9521.46 unit=ft³
